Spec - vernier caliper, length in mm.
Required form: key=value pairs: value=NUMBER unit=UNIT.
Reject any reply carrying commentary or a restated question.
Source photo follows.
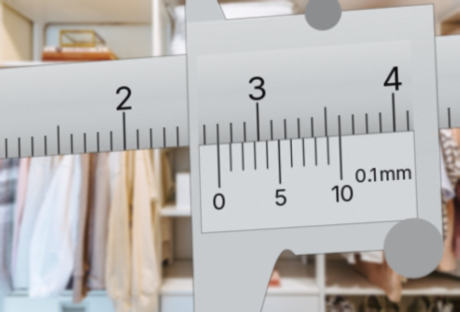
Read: value=27.0 unit=mm
